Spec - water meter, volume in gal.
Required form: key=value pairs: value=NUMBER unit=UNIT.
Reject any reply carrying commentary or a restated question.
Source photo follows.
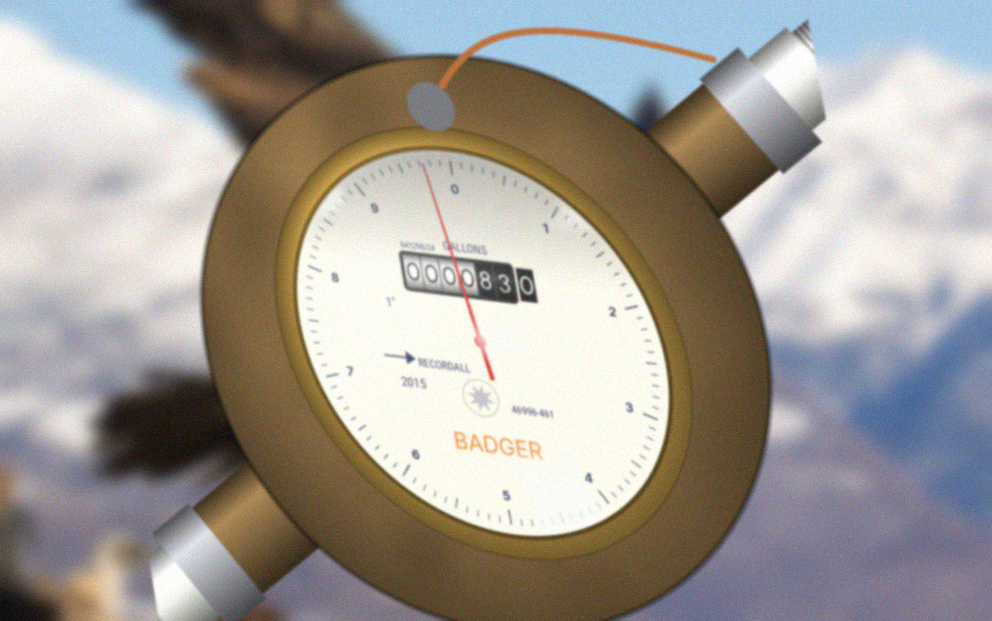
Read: value=829.7 unit=gal
